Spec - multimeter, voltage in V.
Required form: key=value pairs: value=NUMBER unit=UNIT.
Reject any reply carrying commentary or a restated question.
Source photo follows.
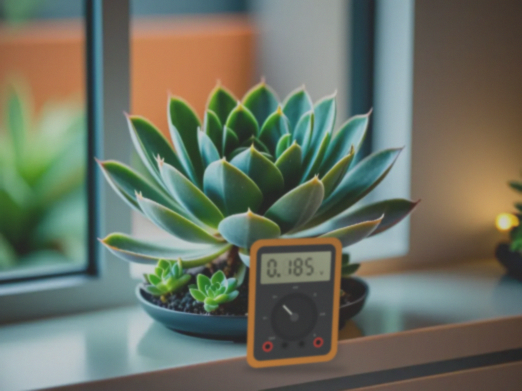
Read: value=0.185 unit=V
